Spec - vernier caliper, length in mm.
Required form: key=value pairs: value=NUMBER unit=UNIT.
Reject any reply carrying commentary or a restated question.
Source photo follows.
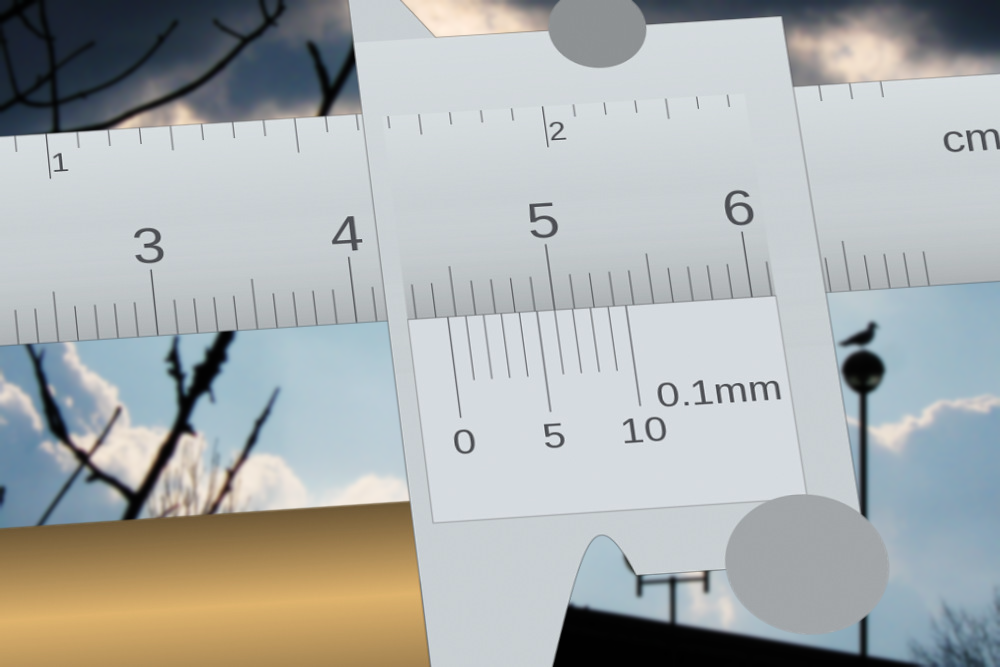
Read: value=44.6 unit=mm
